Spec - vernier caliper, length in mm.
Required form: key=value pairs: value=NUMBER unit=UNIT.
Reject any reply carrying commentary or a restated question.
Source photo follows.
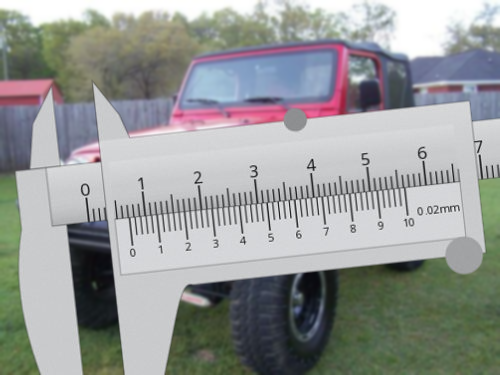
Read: value=7.2 unit=mm
